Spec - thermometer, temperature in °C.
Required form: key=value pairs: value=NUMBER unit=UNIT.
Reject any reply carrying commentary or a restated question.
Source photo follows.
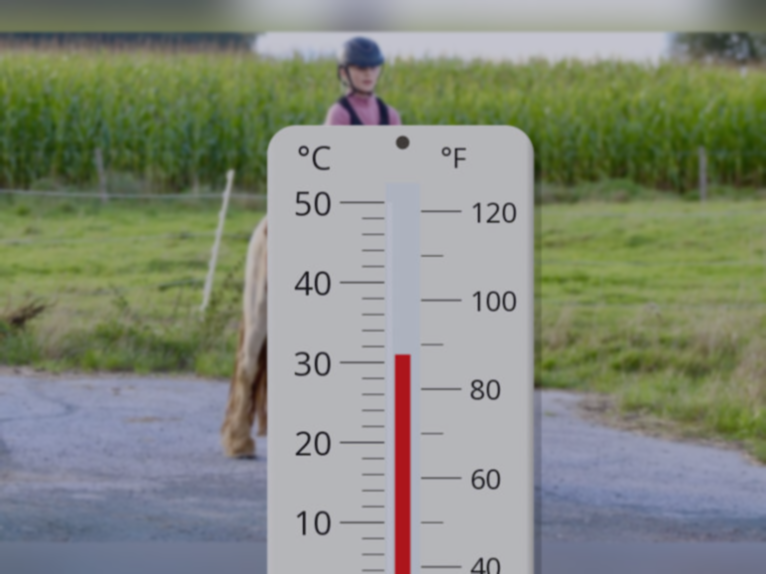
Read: value=31 unit=°C
